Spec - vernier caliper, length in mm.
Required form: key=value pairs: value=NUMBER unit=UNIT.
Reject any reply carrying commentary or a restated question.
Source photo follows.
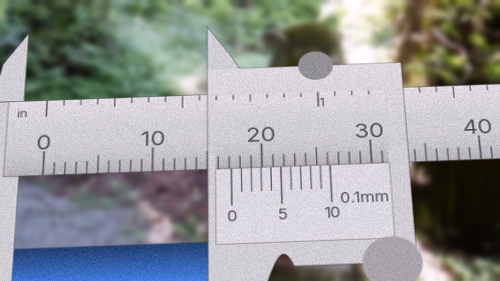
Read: value=17.2 unit=mm
